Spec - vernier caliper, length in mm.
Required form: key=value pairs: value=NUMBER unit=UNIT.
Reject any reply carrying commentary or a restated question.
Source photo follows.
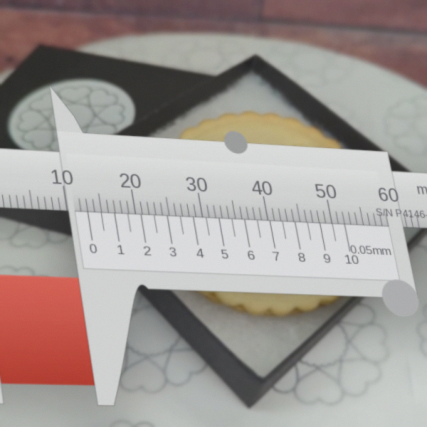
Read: value=13.0 unit=mm
